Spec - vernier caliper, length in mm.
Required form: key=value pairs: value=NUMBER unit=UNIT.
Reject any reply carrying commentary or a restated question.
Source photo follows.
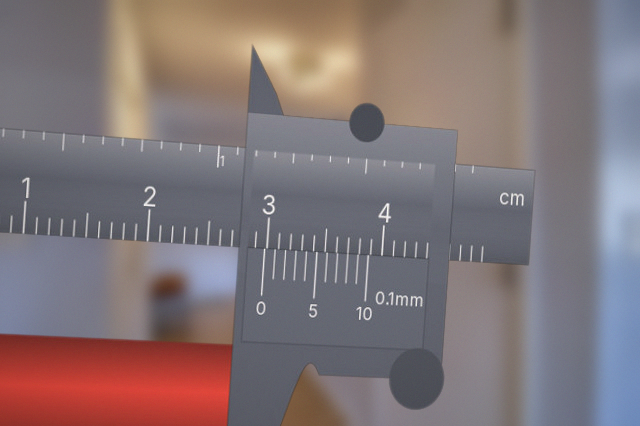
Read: value=29.8 unit=mm
